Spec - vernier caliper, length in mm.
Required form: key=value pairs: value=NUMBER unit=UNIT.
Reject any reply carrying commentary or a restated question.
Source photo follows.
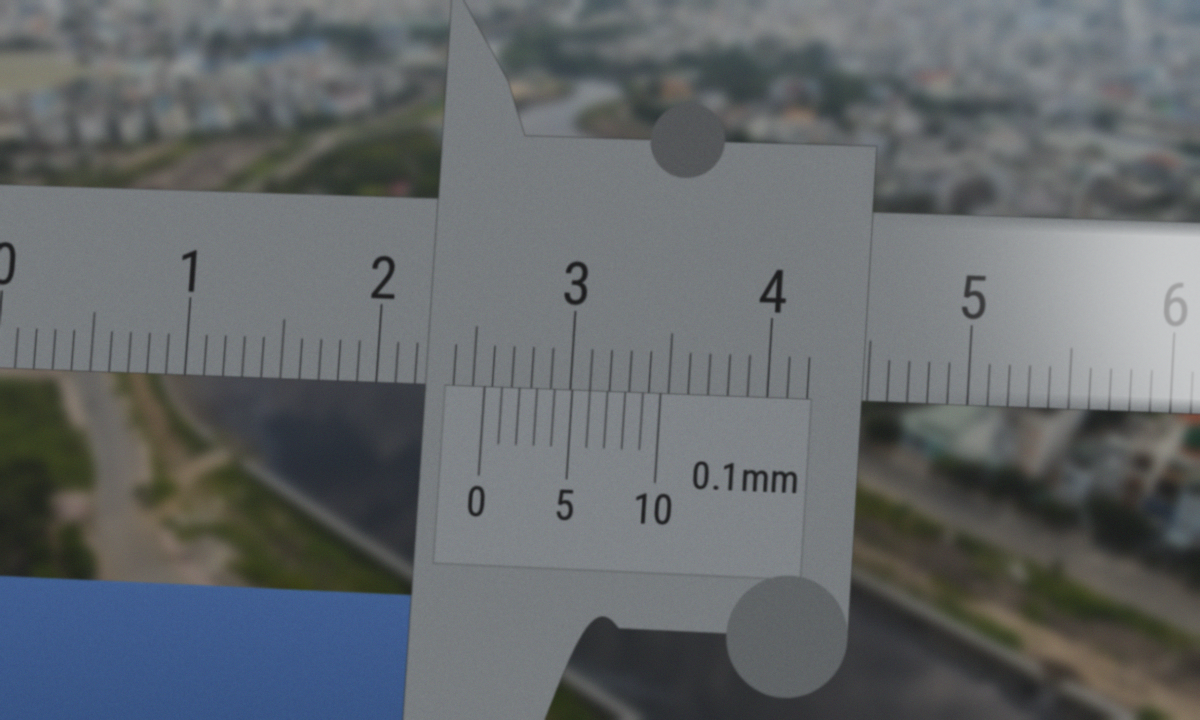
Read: value=25.6 unit=mm
